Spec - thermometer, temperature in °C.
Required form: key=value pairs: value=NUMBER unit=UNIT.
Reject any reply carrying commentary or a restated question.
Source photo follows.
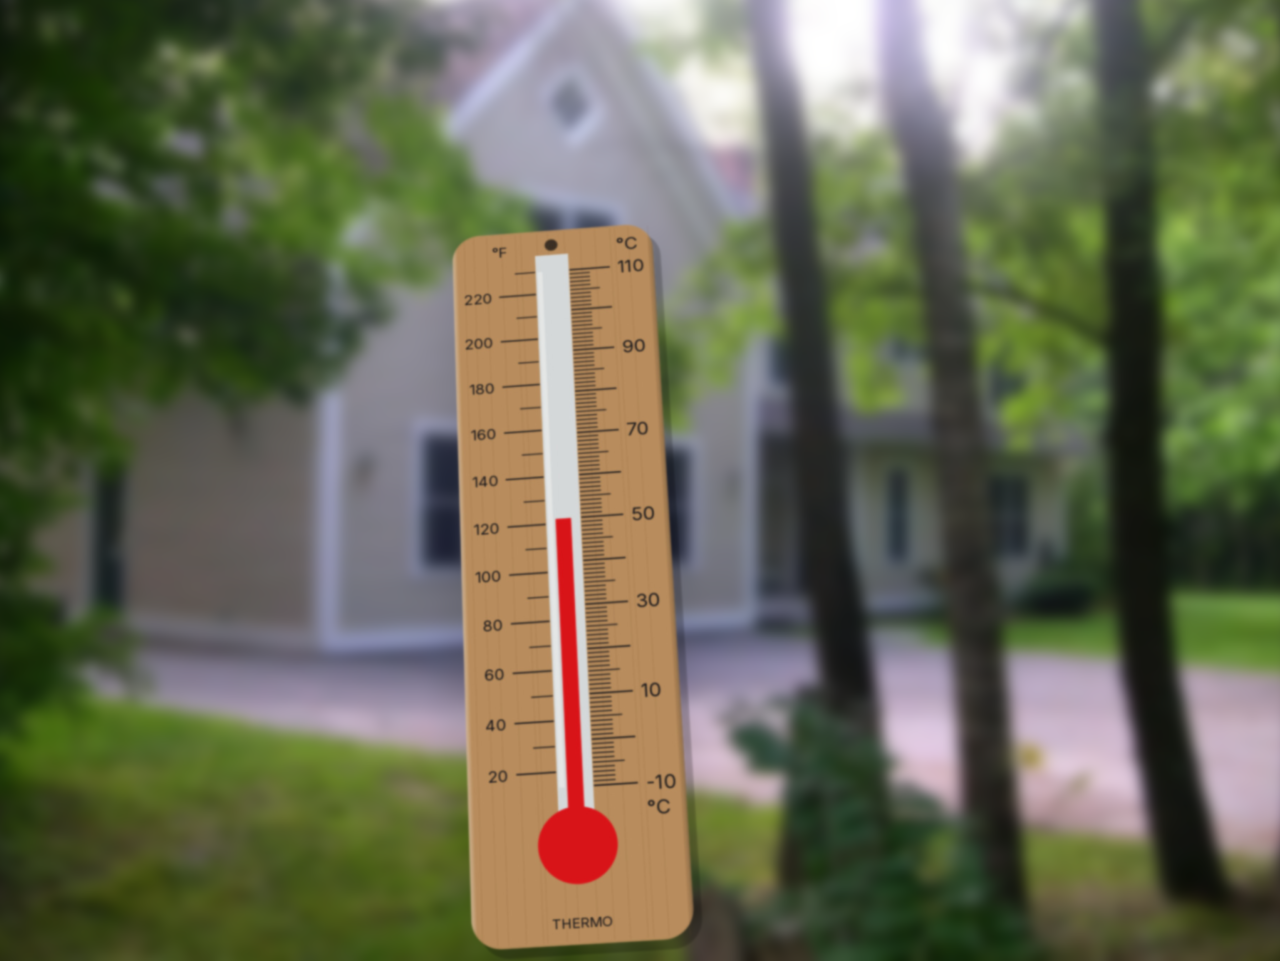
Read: value=50 unit=°C
